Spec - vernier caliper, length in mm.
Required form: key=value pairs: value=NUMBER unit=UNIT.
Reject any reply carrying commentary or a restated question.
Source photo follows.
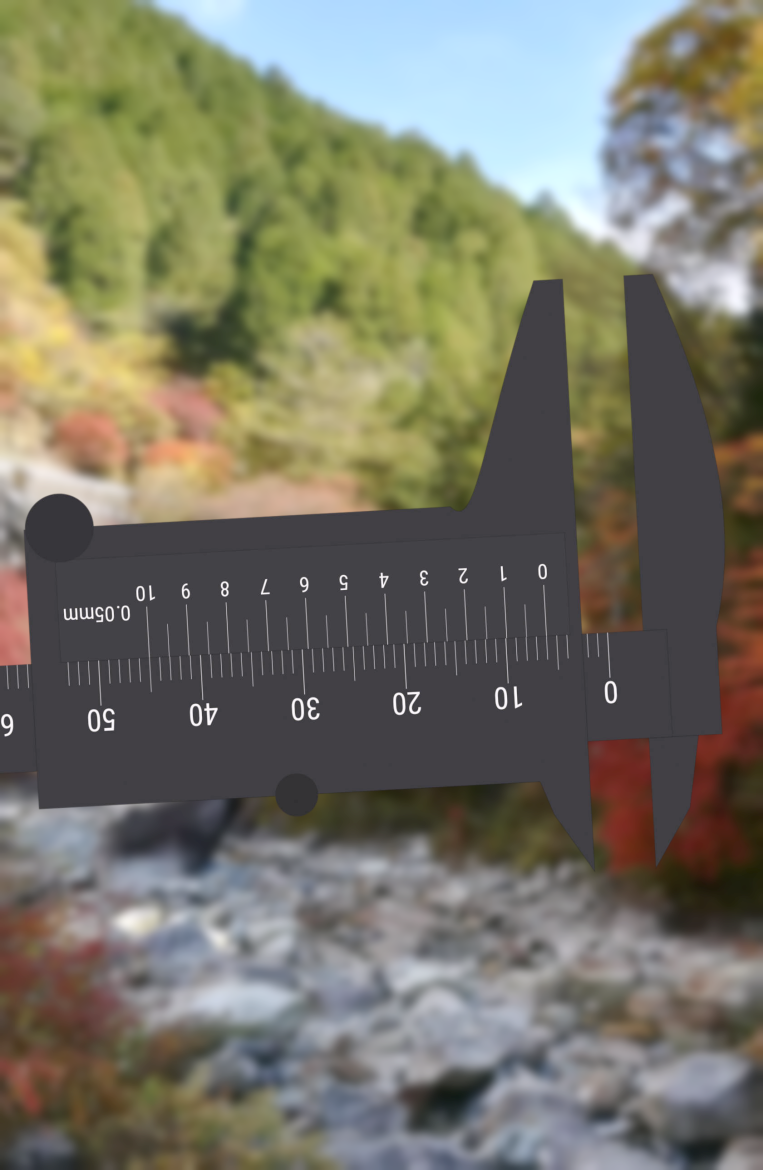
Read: value=6.0 unit=mm
